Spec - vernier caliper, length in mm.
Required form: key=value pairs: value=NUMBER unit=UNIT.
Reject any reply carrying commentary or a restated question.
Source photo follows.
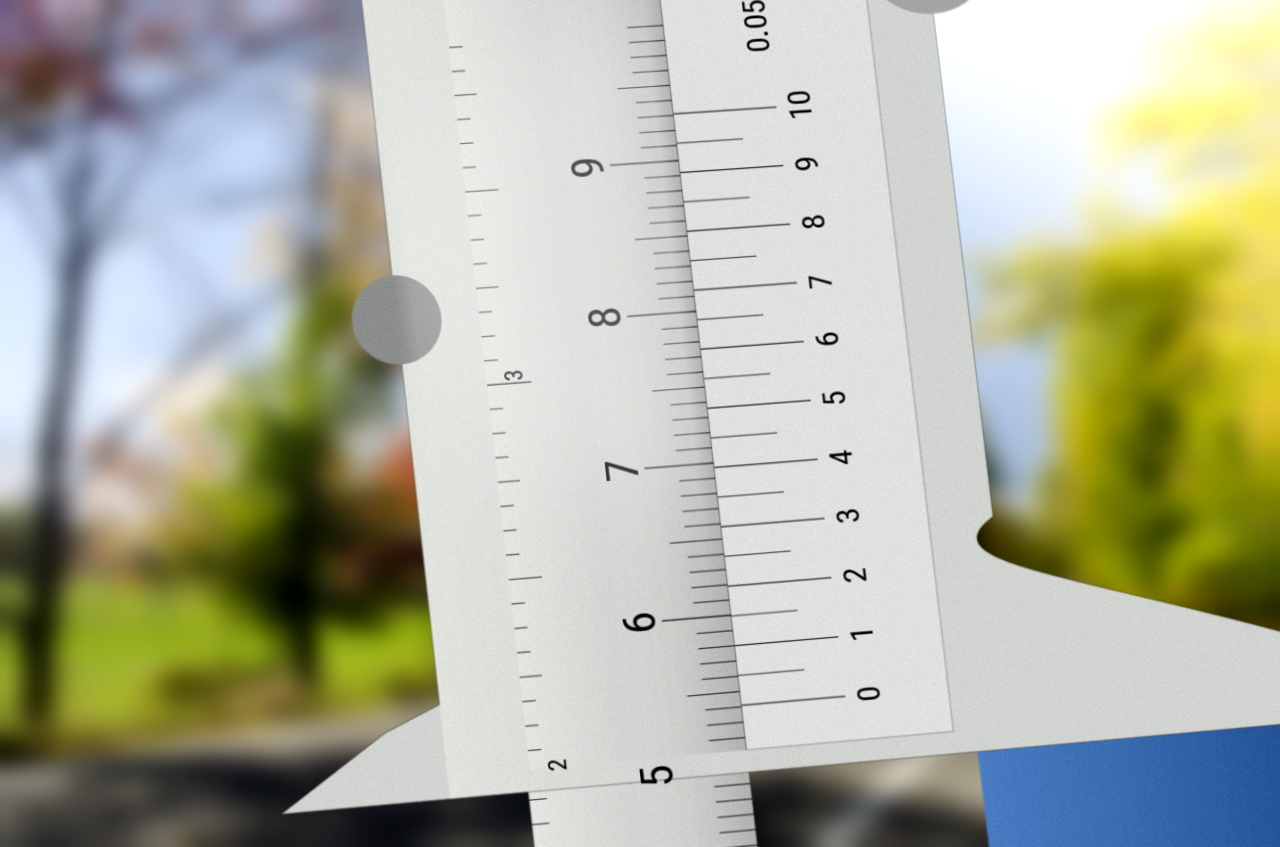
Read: value=54.1 unit=mm
